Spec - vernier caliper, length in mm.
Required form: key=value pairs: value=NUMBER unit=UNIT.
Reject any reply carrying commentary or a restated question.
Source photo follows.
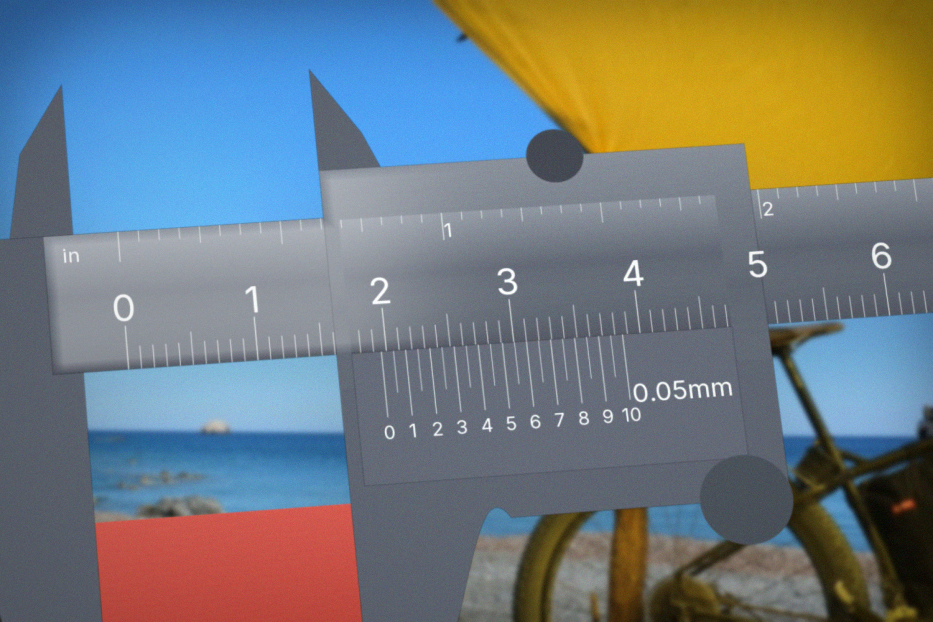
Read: value=19.6 unit=mm
